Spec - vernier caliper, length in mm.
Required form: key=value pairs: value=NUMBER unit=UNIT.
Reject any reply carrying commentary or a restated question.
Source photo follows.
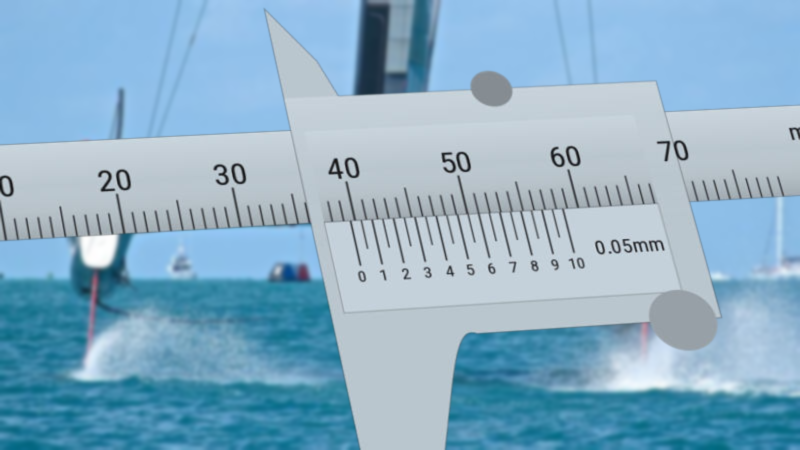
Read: value=39.6 unit=mm
